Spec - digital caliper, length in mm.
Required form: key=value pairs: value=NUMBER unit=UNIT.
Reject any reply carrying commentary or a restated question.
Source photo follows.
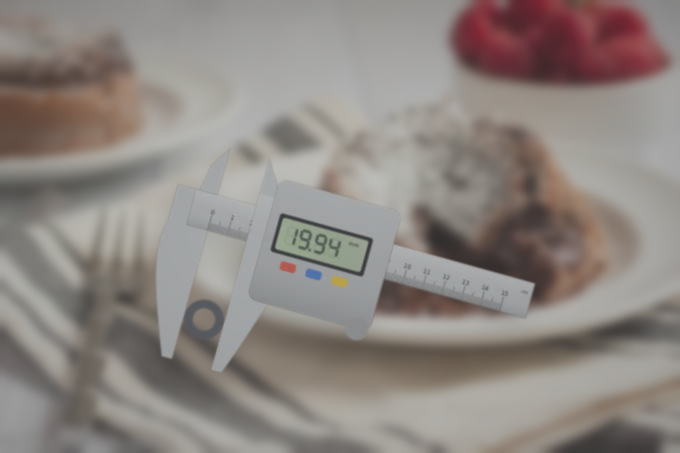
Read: value=19.94 unit=mm
